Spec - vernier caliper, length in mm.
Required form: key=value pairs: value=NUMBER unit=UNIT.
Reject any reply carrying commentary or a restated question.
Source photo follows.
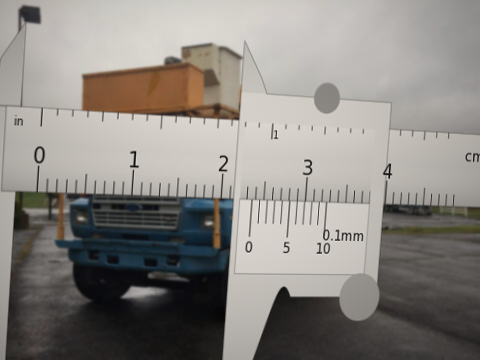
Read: value=23.6 unit=mm
